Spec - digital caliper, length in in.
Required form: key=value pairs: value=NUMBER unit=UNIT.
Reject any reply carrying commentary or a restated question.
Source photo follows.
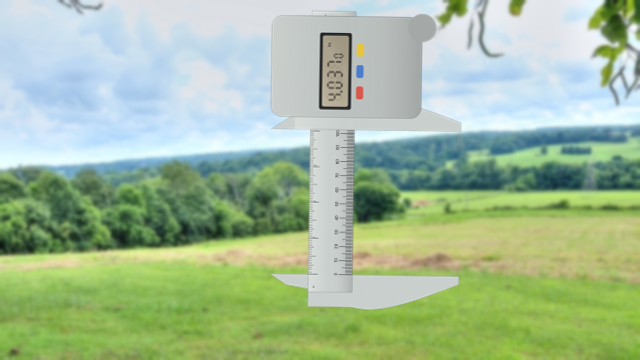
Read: value=4.0370 unit=in
